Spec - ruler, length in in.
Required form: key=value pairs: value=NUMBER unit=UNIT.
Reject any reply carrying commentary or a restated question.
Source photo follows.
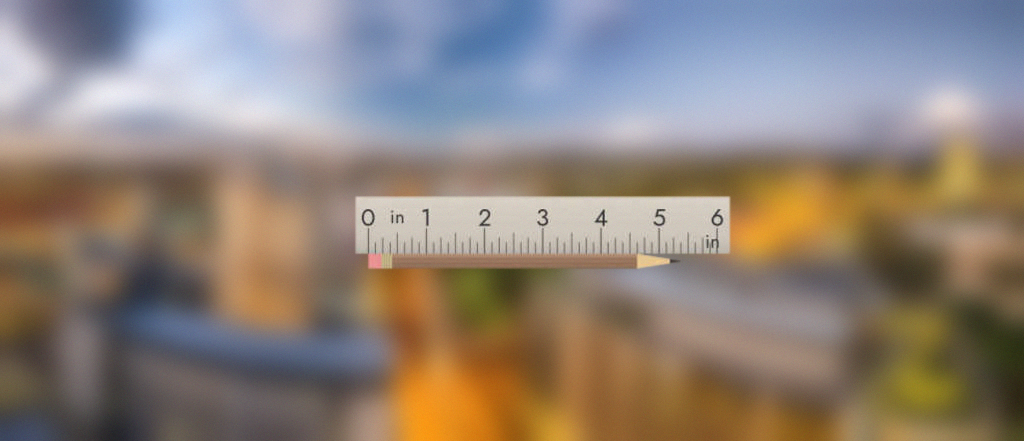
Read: value=5.375 unit=in
